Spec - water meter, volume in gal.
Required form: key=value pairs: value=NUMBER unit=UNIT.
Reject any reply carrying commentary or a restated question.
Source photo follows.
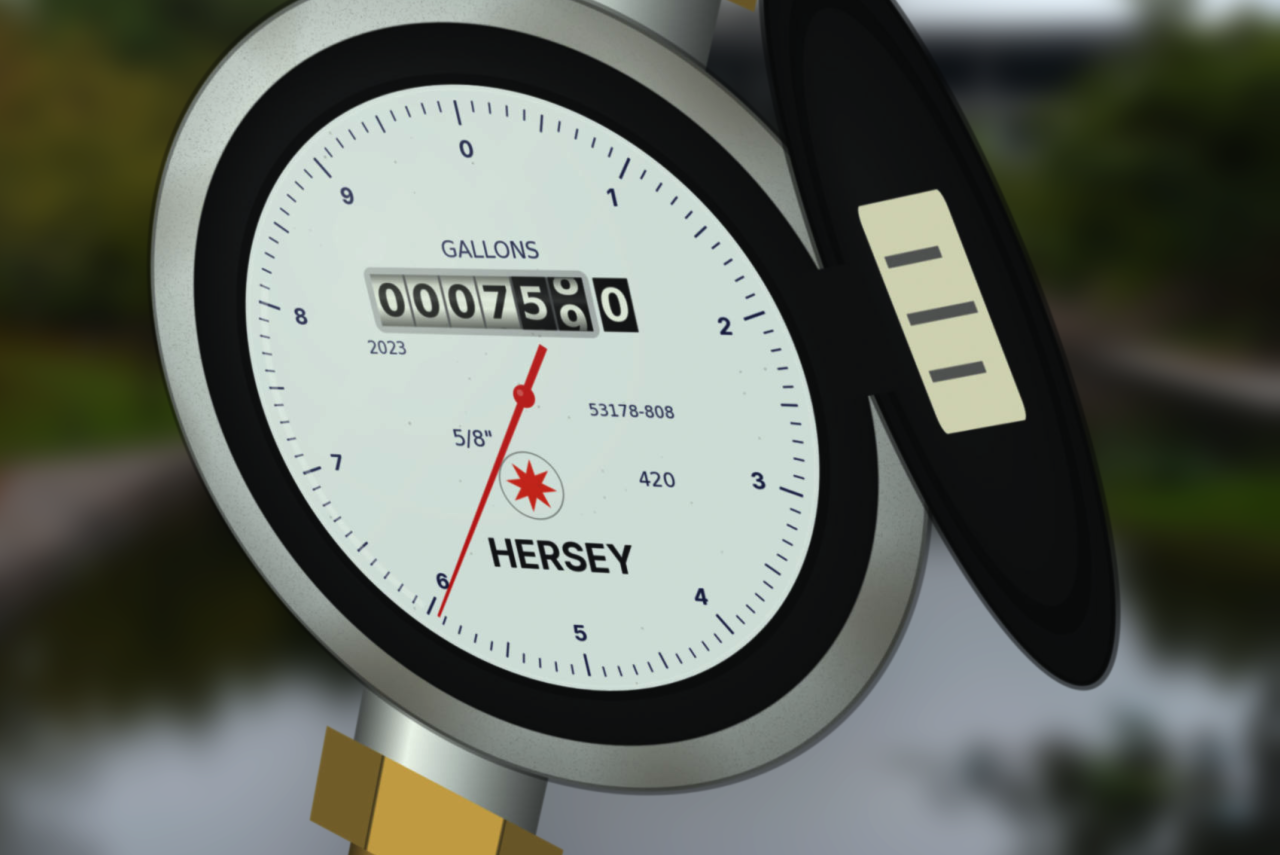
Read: value=7585.9 unit=gal
